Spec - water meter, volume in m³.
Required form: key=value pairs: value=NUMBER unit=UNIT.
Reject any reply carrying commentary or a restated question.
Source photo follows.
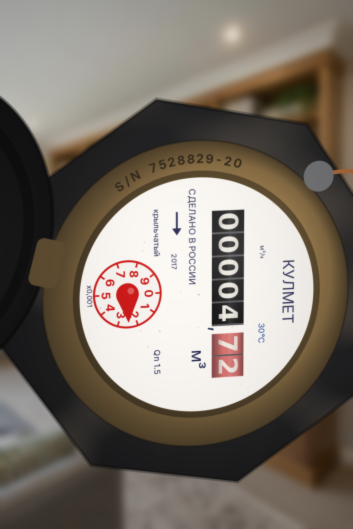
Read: value=4.722 unit=m³
